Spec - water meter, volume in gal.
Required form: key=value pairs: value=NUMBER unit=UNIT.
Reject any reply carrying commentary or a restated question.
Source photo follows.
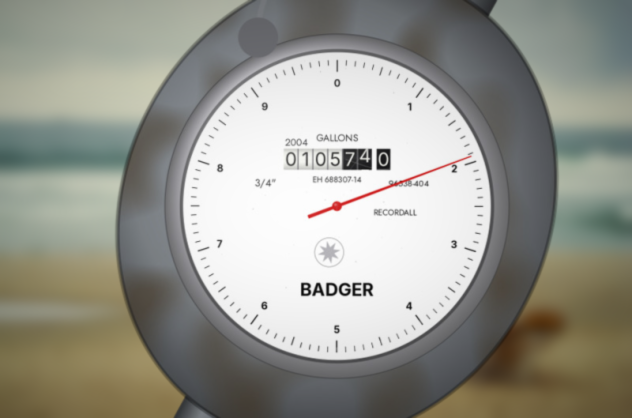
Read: value=105741.9 unit=gal
